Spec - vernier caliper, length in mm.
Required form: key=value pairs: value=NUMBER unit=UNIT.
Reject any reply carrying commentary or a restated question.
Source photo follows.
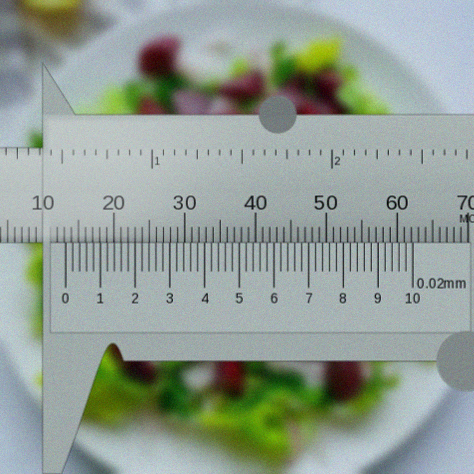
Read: value=13.2 unit=mm
